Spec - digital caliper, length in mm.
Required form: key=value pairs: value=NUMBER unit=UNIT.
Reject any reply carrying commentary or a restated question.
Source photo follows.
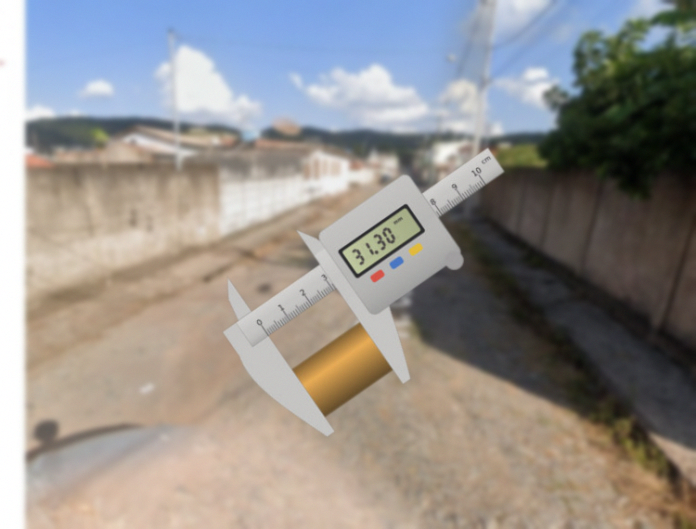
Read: value=31.30 unit=mm
